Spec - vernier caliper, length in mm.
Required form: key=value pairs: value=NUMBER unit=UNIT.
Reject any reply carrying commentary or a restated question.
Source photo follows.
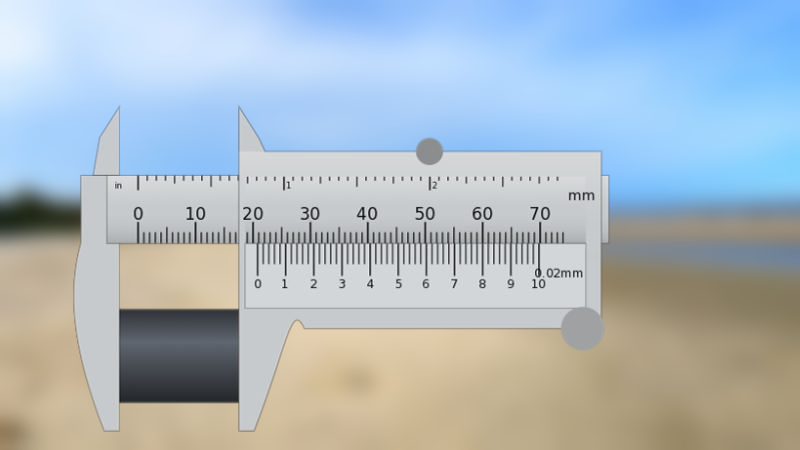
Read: value=20.8 unit=mm
